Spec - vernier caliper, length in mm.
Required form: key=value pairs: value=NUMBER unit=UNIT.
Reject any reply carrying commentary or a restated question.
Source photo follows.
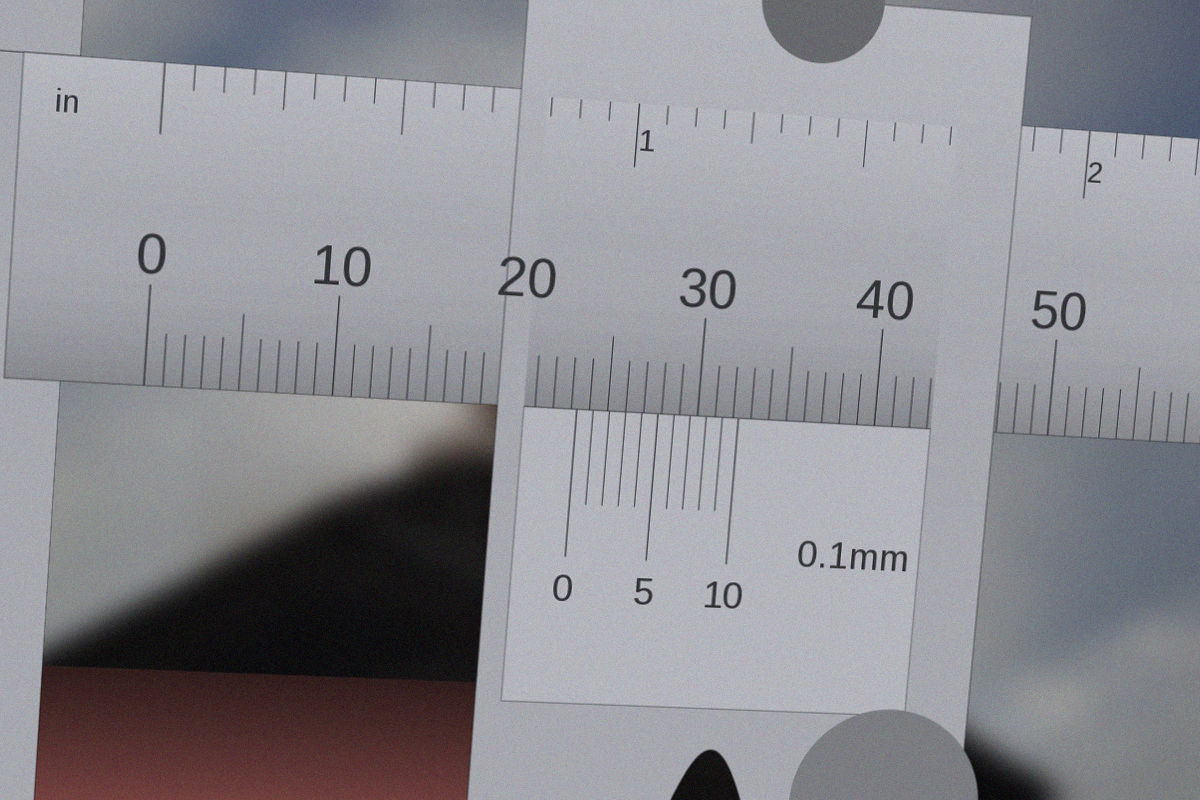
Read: value=23.3 unit=mm
